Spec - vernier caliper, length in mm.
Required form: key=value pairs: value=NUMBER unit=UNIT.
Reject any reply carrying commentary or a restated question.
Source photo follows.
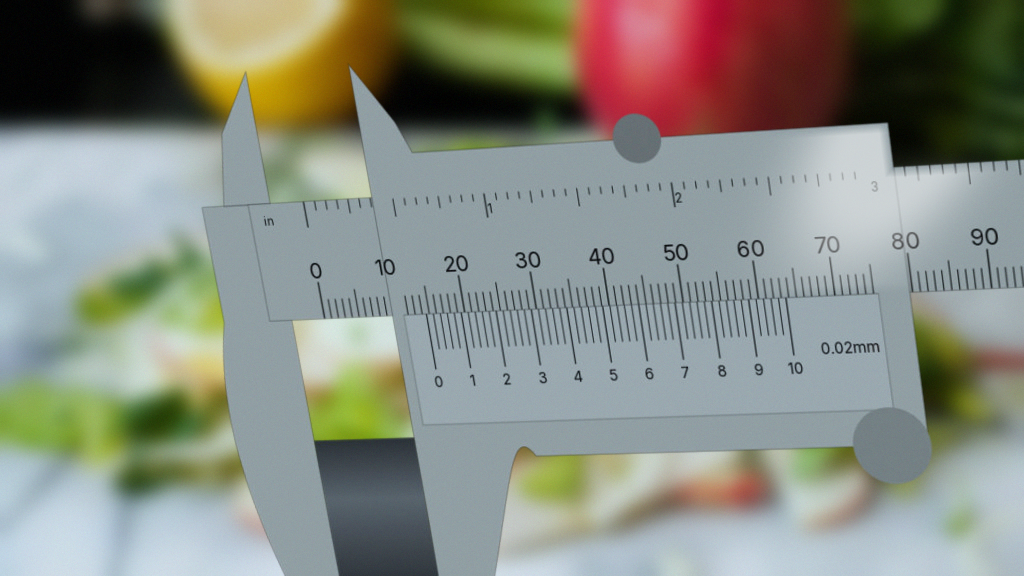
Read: value=14.6 unit=mm
